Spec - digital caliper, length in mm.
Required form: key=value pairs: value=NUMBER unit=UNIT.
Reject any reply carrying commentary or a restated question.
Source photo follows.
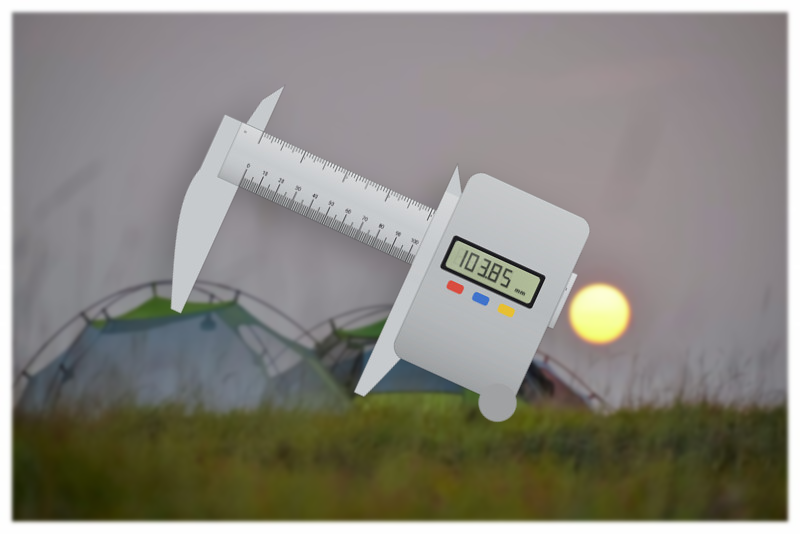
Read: value=103.85 unit=mm
